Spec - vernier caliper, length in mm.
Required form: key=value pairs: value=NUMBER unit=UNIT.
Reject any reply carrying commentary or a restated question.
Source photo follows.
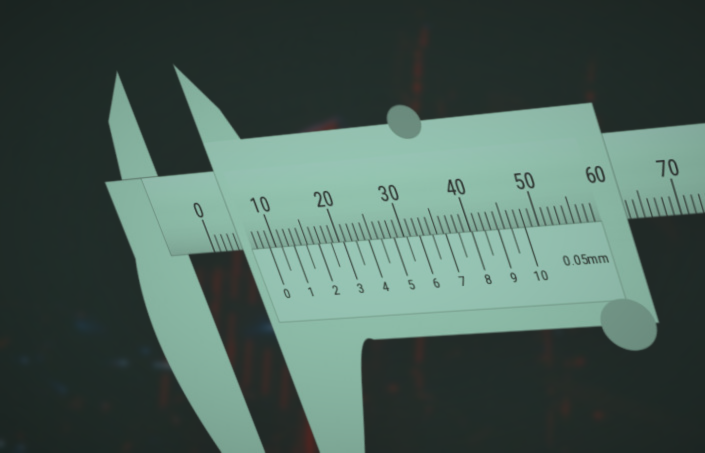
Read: value=9.0 unit=mm
